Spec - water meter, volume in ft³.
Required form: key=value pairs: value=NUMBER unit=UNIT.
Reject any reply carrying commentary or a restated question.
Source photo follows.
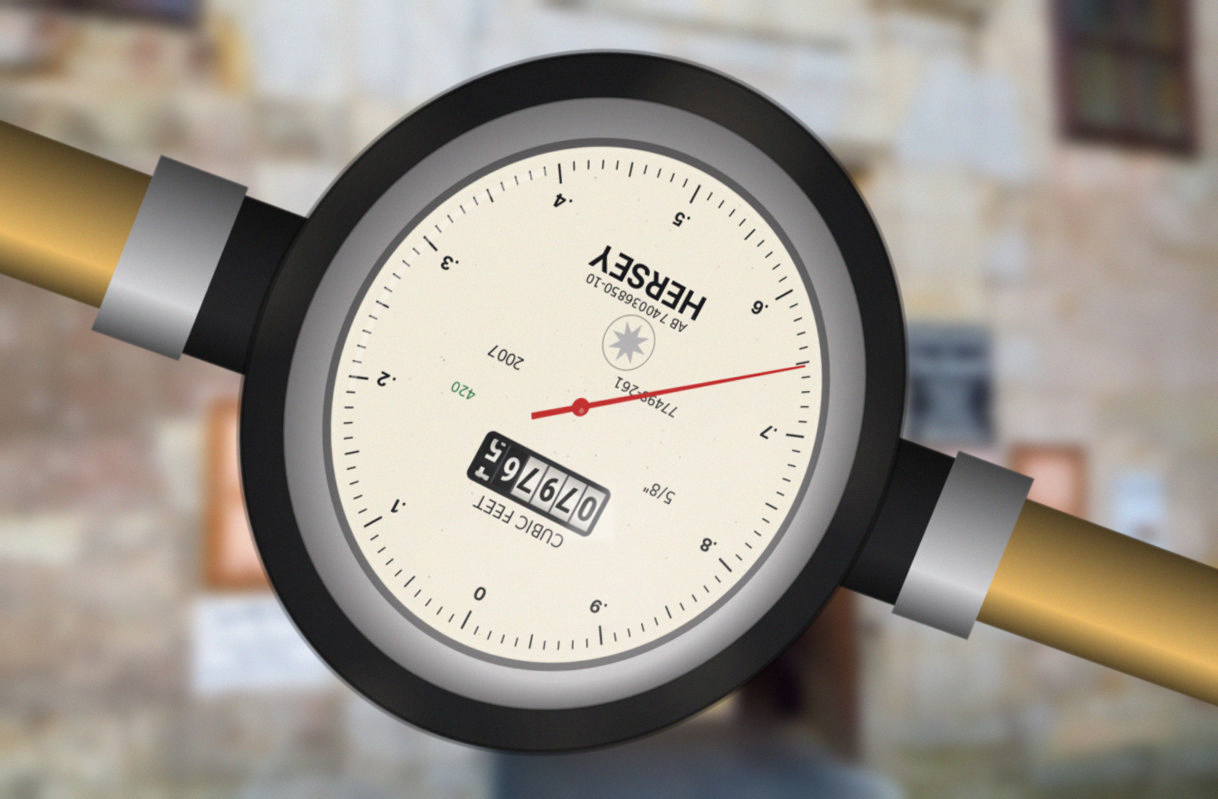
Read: value=79764.65 unit=ft³
